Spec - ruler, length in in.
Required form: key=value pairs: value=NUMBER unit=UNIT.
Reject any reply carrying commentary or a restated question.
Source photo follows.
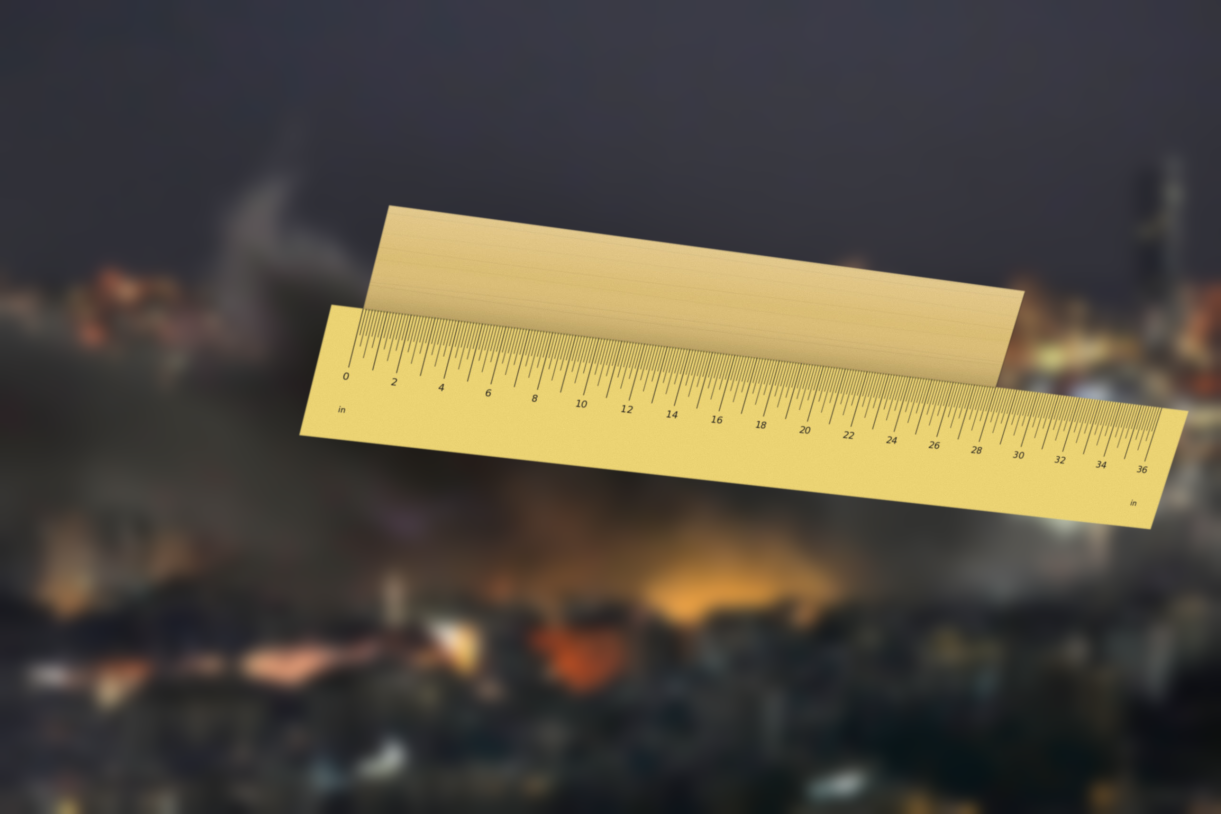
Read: value=28 unit=in
